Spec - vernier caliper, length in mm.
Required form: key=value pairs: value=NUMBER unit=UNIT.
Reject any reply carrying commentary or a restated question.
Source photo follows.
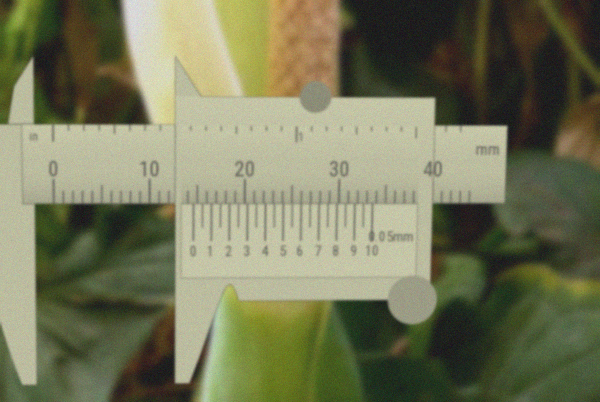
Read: value=14.6 unit=mm
